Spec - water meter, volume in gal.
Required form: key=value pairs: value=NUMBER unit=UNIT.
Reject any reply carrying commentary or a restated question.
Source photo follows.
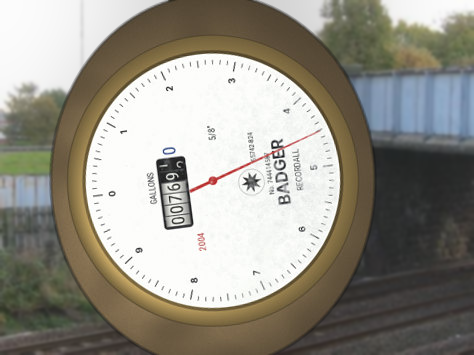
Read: value=76914.5 unit=gal
